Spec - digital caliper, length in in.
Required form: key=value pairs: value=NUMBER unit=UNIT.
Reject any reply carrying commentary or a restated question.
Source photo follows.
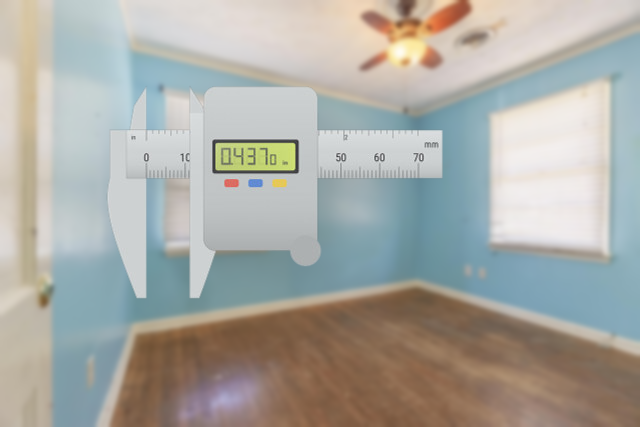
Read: value=0.4370 unit=in
